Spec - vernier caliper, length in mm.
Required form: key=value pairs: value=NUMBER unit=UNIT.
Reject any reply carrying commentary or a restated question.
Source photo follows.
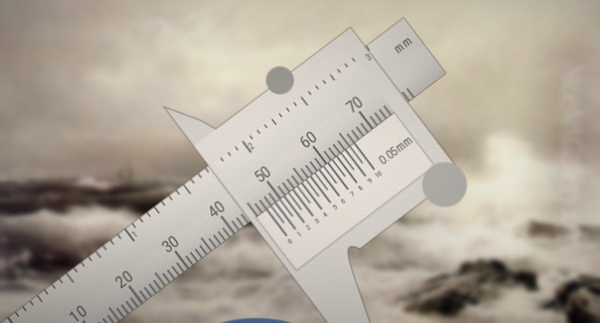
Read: value=47.0 unit=mm
